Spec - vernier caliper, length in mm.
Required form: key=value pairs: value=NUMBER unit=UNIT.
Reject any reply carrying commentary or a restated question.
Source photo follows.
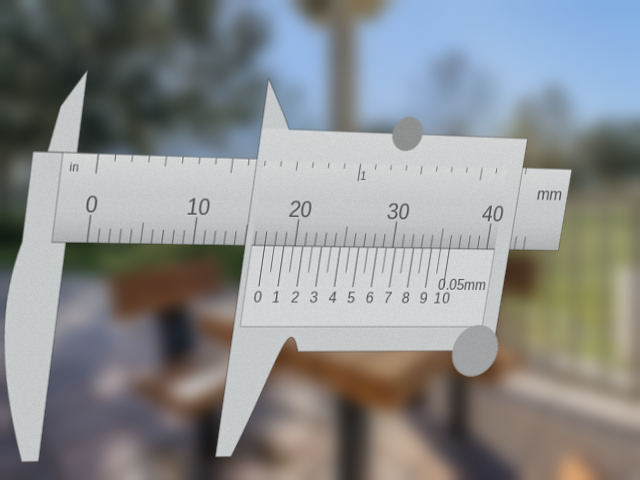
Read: value=17.0 unit=mm
